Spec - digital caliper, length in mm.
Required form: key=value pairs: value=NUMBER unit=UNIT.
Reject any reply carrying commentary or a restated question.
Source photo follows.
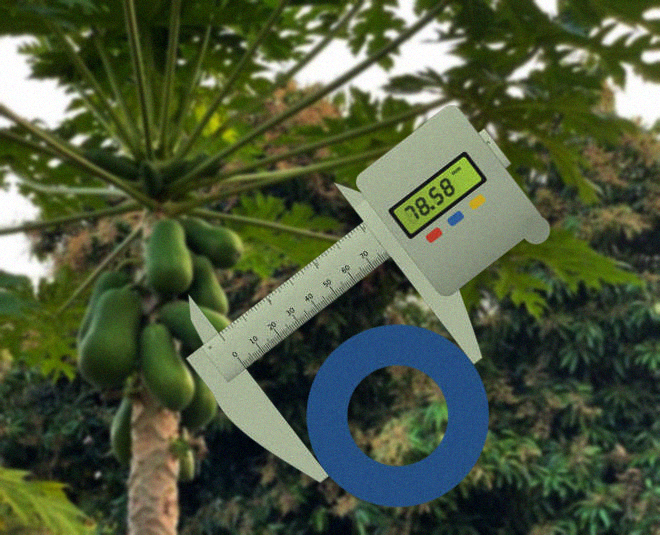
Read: value=78.58 unit=mm
